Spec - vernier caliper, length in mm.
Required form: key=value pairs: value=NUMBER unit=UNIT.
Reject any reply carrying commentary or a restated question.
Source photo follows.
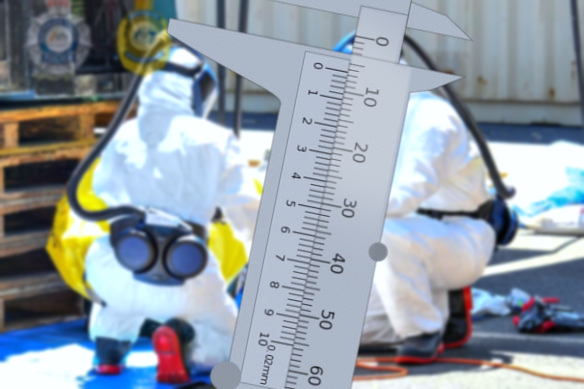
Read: value=6.5 unit=mm
